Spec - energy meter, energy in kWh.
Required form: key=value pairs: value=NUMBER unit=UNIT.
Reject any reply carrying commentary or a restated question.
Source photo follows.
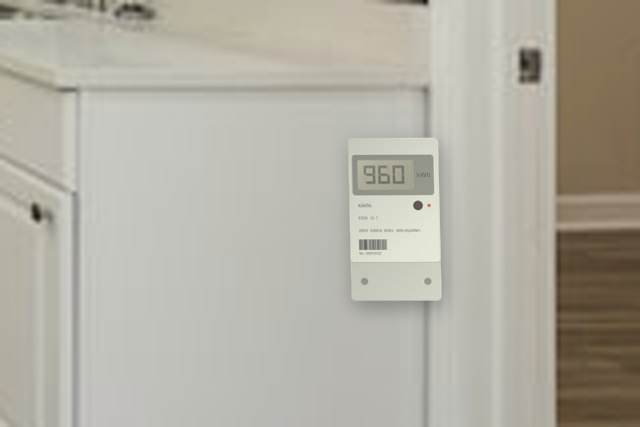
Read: value=960 unit=kWh
